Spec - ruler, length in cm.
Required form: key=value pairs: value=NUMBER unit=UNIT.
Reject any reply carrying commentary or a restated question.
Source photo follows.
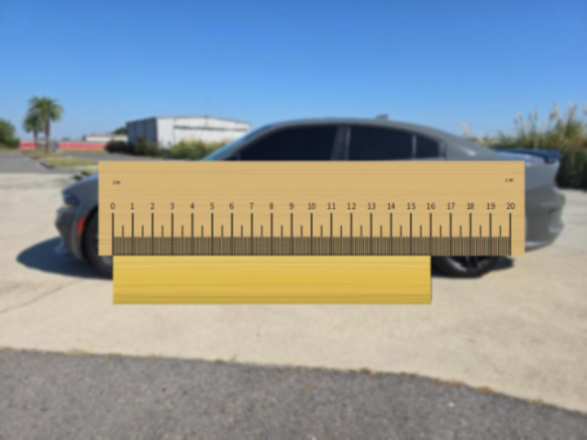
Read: value=16 unit=cm
